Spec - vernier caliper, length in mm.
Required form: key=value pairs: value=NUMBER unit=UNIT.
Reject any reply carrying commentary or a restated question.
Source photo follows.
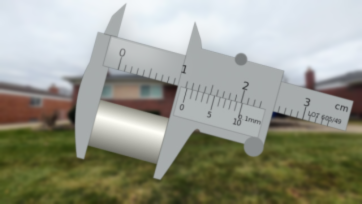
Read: value=11.2 unit=mm
